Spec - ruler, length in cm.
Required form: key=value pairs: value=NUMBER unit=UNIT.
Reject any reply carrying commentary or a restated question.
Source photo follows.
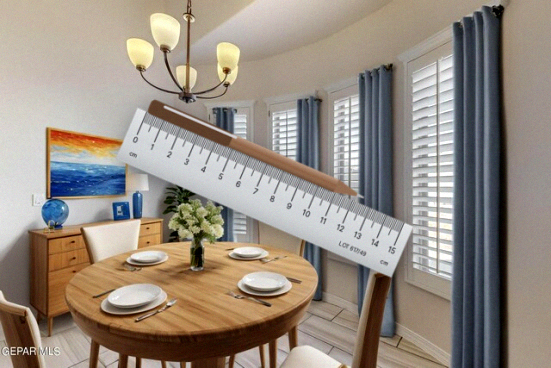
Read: value=12.5 unit=cm
